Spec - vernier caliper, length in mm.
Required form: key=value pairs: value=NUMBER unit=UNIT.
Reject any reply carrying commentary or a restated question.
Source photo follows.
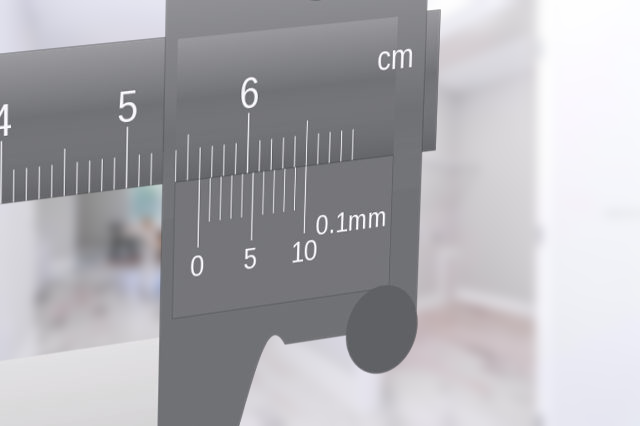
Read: value=56.0 unit=mm
